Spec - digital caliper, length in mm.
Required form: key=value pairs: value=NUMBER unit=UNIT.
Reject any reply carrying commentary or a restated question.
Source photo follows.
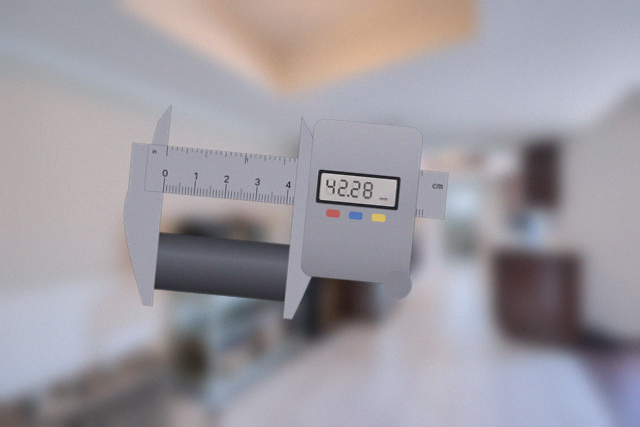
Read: value=42.28 unit=mm
